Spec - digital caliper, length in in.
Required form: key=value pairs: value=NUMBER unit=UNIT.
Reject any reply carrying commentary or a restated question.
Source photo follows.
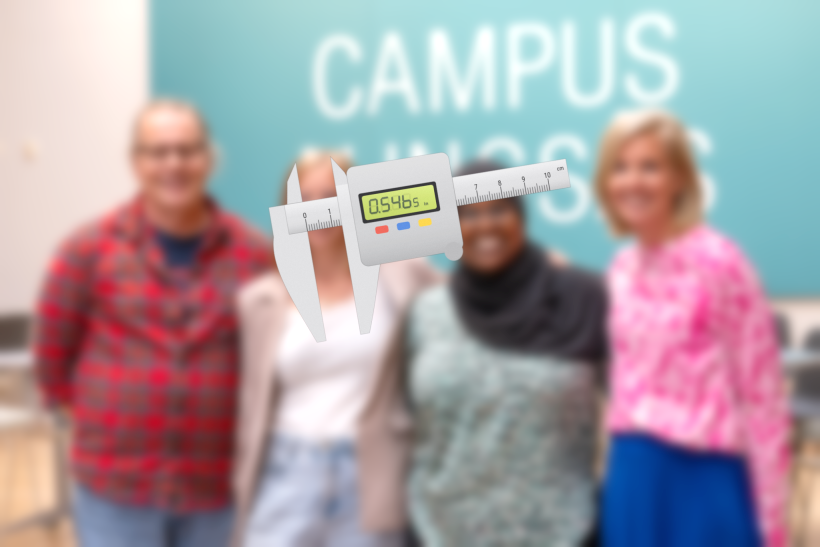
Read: value=0.5465 unit=in
